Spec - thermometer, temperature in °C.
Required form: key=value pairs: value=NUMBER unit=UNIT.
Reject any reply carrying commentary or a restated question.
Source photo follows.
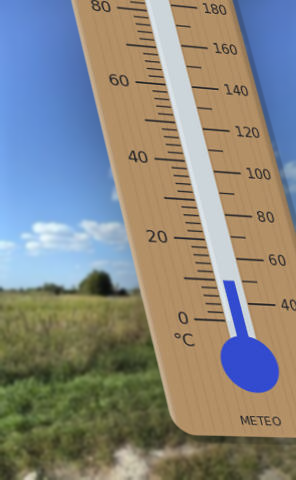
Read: value=10 unit=°C
